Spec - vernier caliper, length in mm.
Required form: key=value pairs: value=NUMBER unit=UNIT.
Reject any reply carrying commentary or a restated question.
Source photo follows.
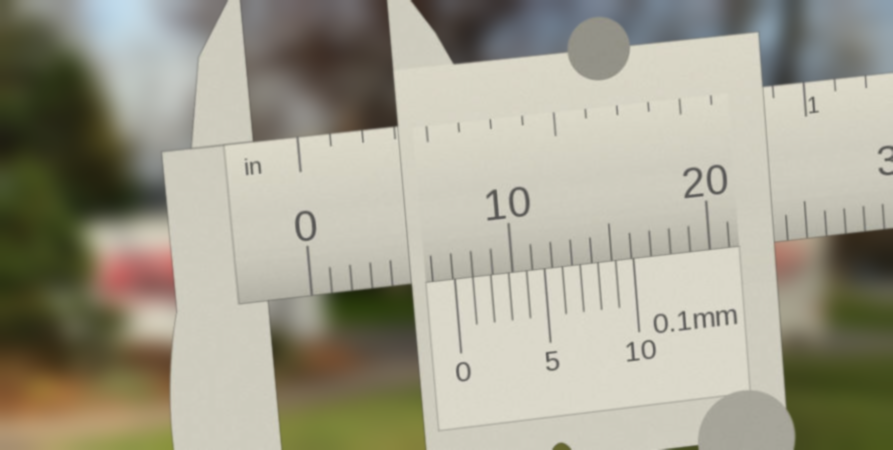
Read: value=7.1 unit=mm
